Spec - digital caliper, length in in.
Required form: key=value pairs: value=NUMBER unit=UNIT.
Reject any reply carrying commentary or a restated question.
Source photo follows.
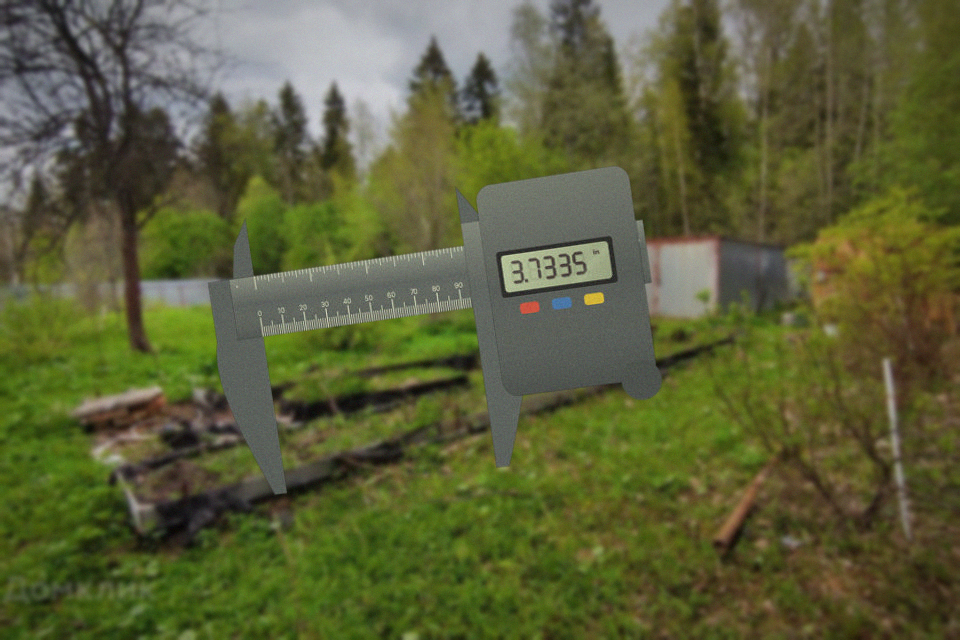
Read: value=3.7335 unit=in
